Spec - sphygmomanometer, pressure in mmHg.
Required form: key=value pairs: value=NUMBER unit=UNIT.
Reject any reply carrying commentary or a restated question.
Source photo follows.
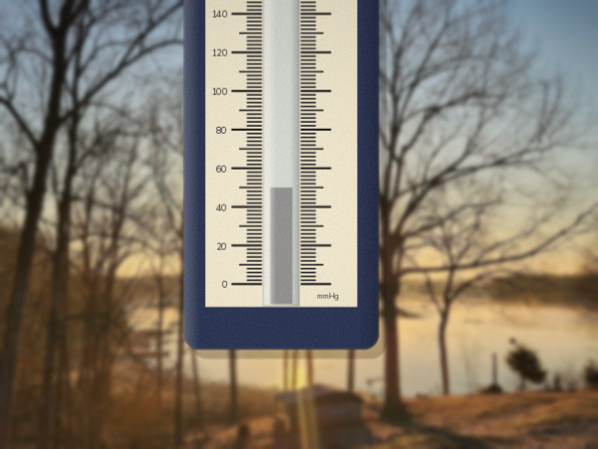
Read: value=50 unit=mmHg
